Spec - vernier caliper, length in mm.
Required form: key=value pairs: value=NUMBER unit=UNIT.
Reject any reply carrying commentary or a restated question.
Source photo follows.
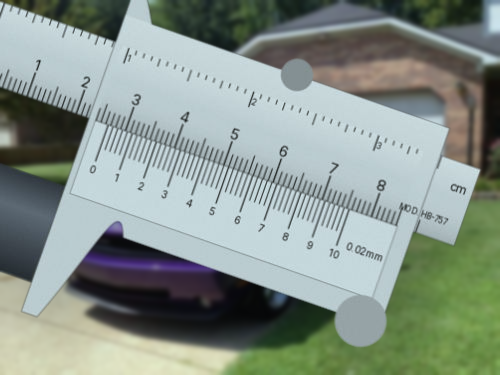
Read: value=26.5 unit=mm
